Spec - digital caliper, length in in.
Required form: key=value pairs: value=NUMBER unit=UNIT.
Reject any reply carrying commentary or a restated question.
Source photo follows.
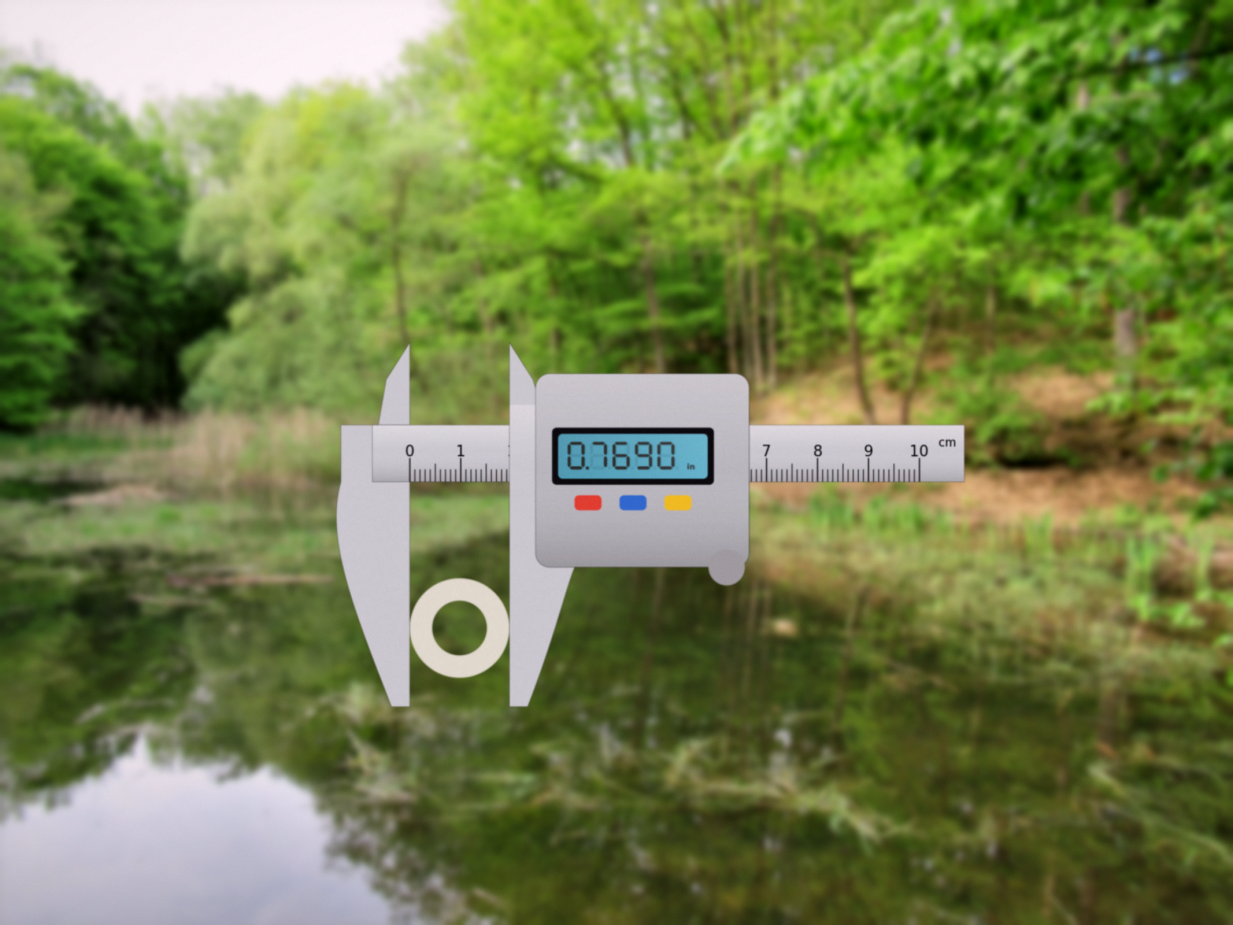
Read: value=0.7690 unit=in
